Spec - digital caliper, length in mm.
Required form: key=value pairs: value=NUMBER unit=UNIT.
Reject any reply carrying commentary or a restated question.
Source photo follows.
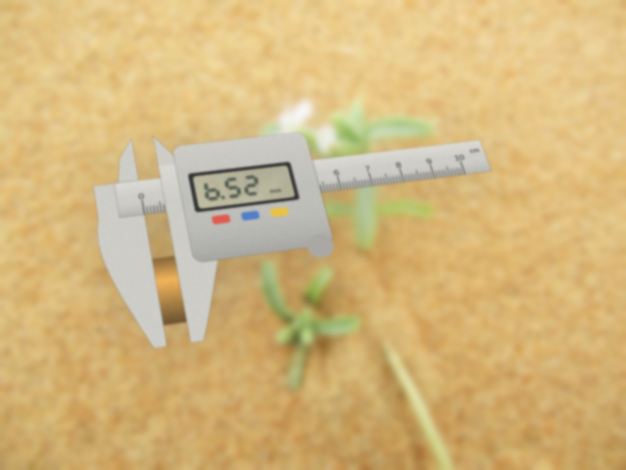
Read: value=6.52 unit=mm
